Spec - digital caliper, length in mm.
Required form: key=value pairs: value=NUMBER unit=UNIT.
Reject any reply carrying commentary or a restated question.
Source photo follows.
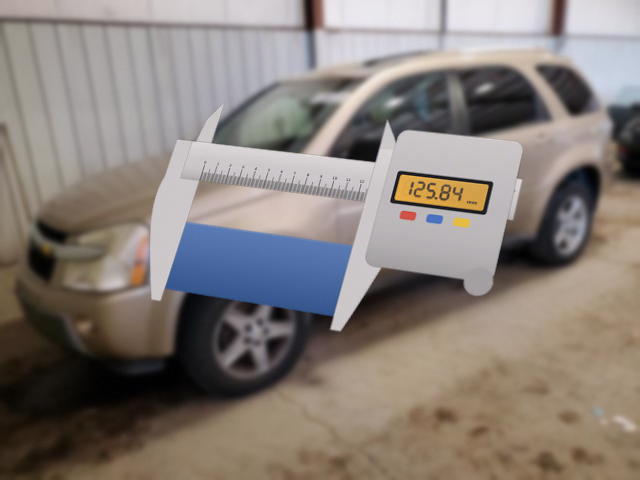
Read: value=125.84 unit=mm
